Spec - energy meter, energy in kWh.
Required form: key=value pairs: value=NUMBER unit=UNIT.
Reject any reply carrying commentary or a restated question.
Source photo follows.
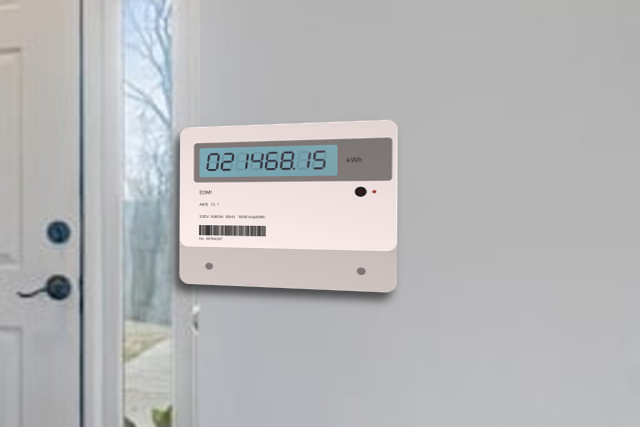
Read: value=21468.15 unit=kWh
